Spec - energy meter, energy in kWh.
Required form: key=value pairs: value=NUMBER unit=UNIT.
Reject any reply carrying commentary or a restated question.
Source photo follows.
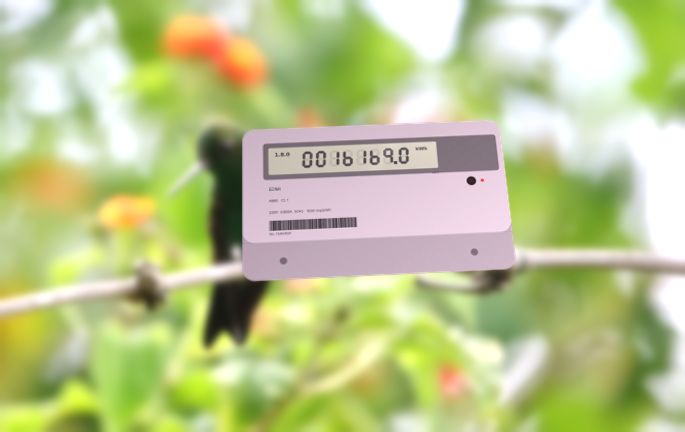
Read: value=16169.0 unit=kWh
